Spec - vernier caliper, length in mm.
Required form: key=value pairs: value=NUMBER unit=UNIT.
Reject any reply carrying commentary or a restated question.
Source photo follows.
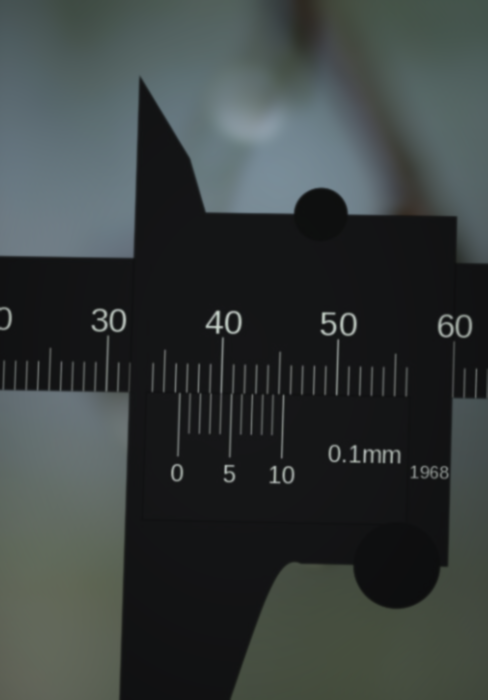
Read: value=36.4 unit=mm
